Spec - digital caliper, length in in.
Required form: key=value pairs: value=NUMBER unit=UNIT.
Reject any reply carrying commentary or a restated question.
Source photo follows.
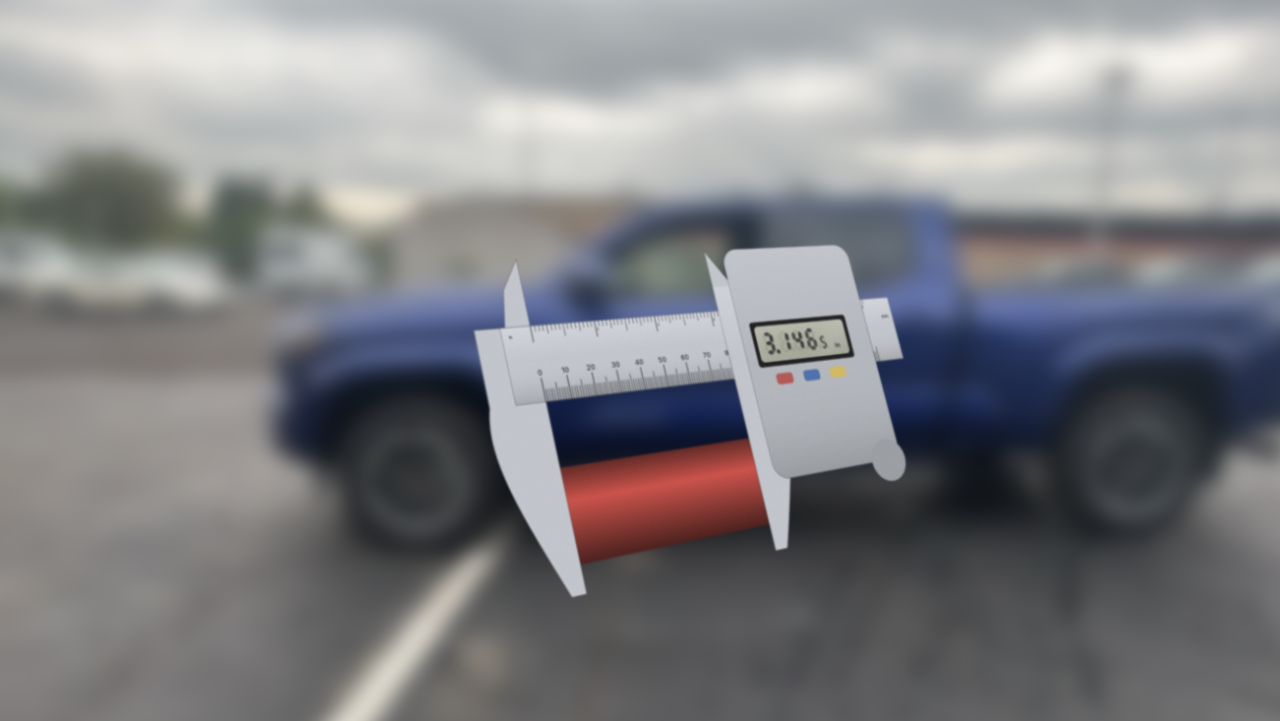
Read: value=3.1465 unit=in
